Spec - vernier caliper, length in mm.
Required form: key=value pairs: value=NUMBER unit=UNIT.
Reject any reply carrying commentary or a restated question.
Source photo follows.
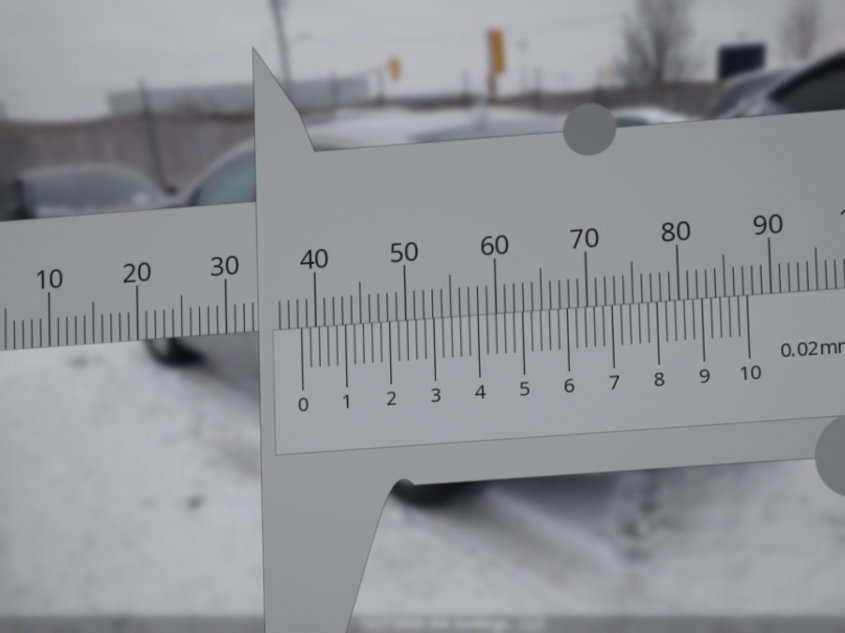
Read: value=38.4 unit=mm
